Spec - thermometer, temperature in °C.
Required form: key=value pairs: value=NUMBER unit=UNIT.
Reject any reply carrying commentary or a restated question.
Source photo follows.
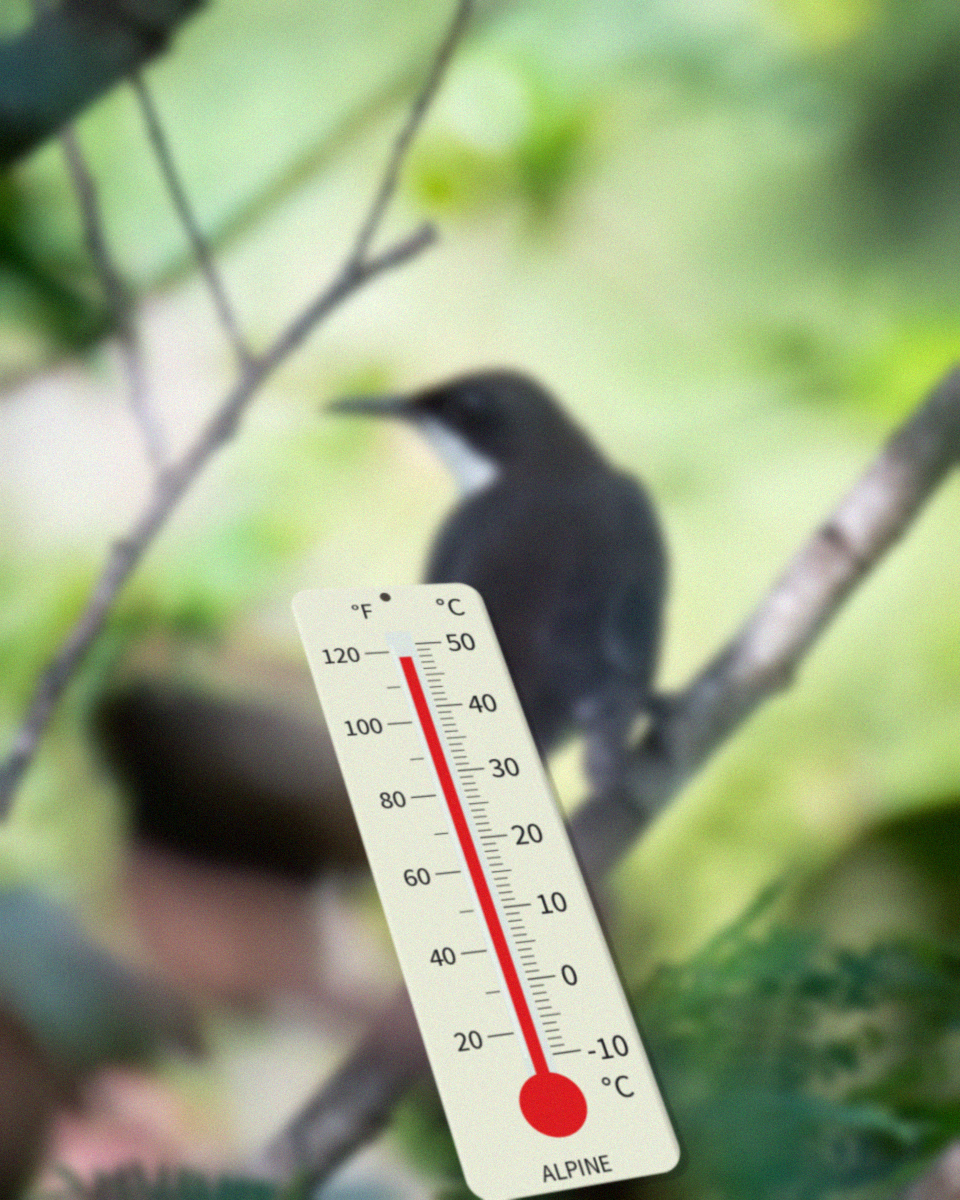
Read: value=48 unit=°C
